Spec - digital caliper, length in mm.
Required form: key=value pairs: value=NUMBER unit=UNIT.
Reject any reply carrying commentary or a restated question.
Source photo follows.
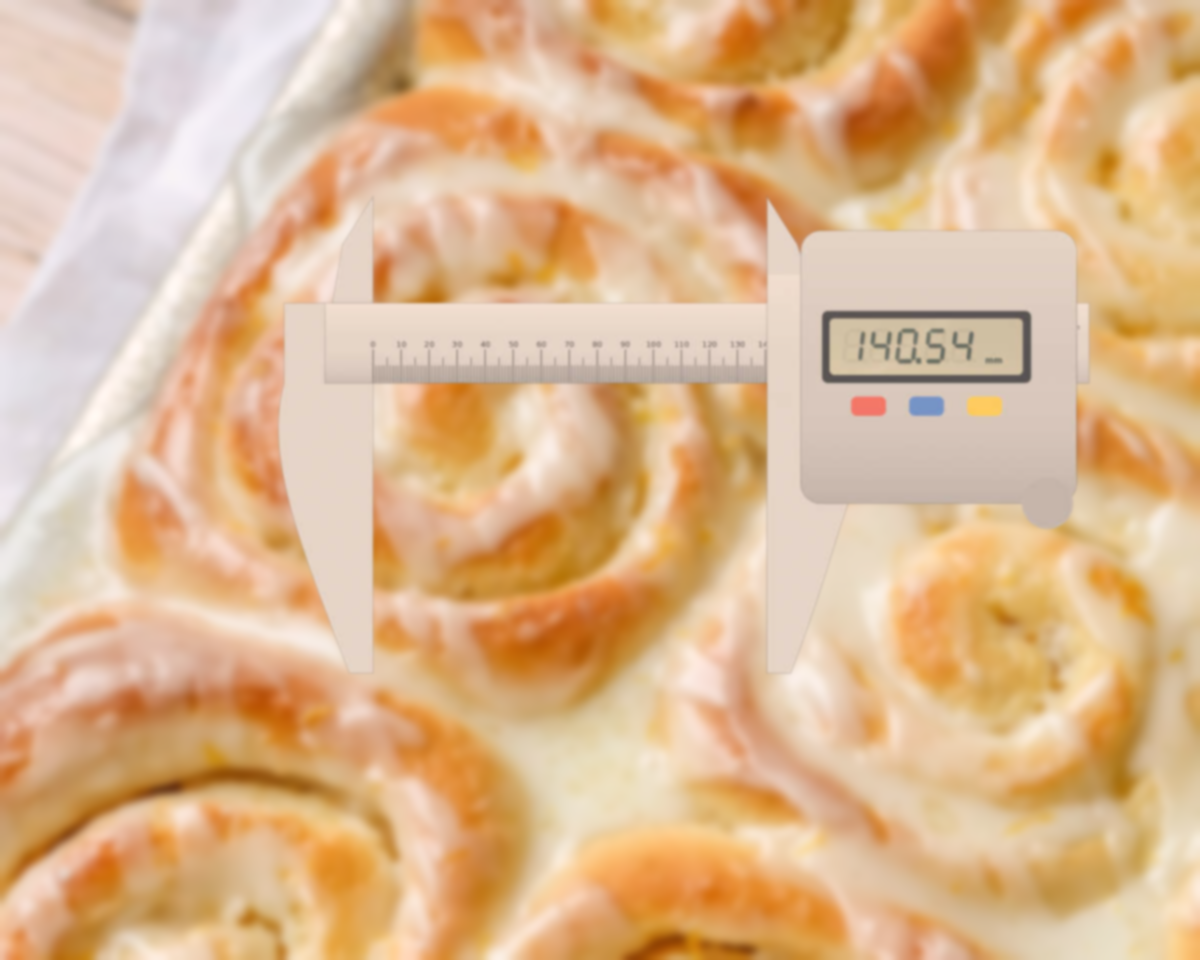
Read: value=140.54 unit=mm
